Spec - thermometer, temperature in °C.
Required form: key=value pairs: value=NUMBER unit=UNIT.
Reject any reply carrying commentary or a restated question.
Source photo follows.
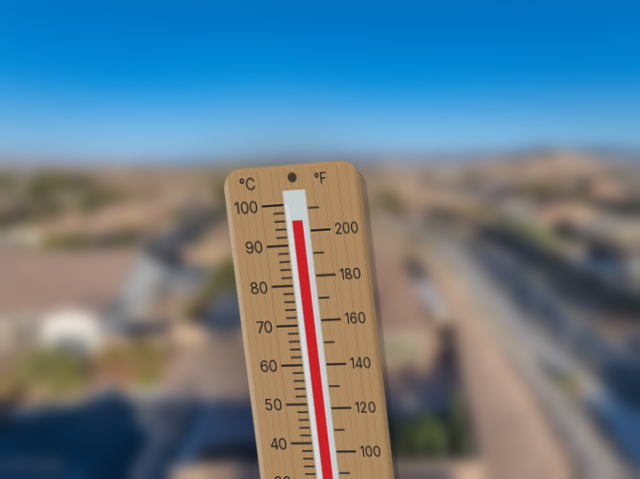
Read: value=96 unit=°C
